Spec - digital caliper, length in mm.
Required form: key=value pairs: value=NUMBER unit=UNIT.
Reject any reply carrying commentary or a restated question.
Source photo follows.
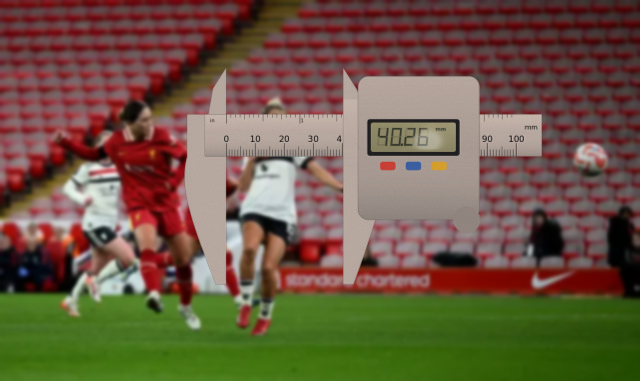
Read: value=40.26 unit=mm
